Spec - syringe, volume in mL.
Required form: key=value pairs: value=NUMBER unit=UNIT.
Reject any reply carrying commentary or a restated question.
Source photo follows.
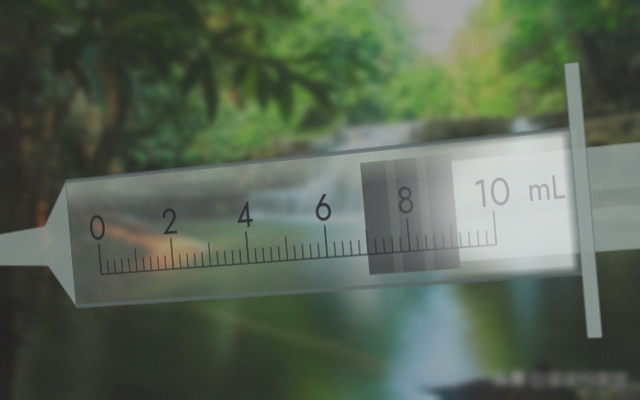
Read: value=7 unit=mL
